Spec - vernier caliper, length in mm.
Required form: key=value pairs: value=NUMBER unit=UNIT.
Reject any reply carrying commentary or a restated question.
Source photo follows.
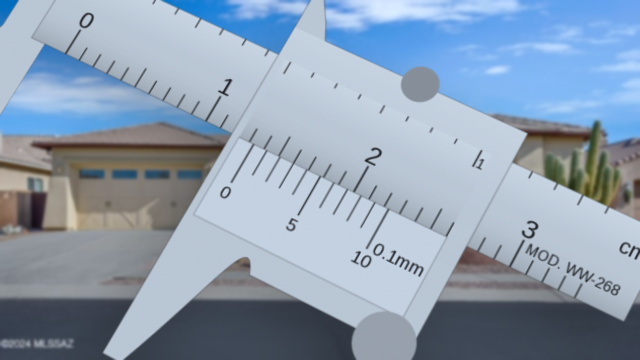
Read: value=13.3 unit=mm
